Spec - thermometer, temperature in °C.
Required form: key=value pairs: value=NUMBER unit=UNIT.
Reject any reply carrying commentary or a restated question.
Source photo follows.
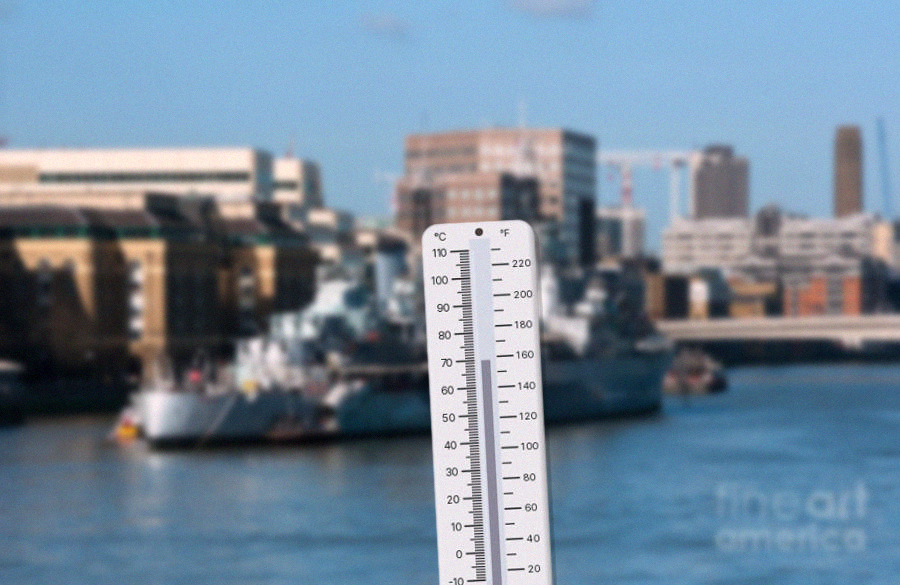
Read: value=70 unit=°C
